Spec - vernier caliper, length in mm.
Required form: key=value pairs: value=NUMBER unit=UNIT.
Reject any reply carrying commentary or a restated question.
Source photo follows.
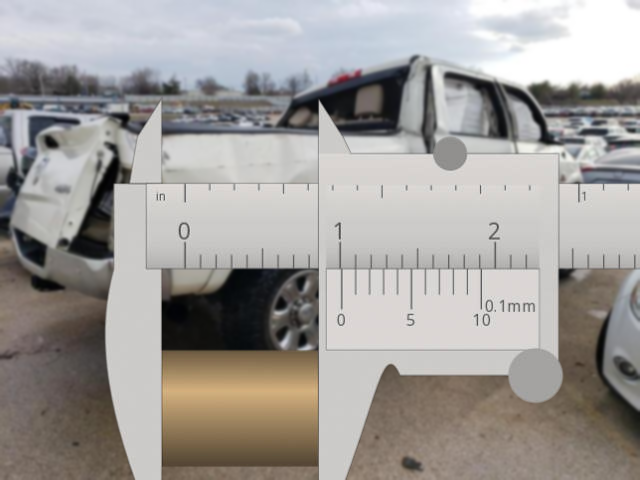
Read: value=10.1 unit=mm
